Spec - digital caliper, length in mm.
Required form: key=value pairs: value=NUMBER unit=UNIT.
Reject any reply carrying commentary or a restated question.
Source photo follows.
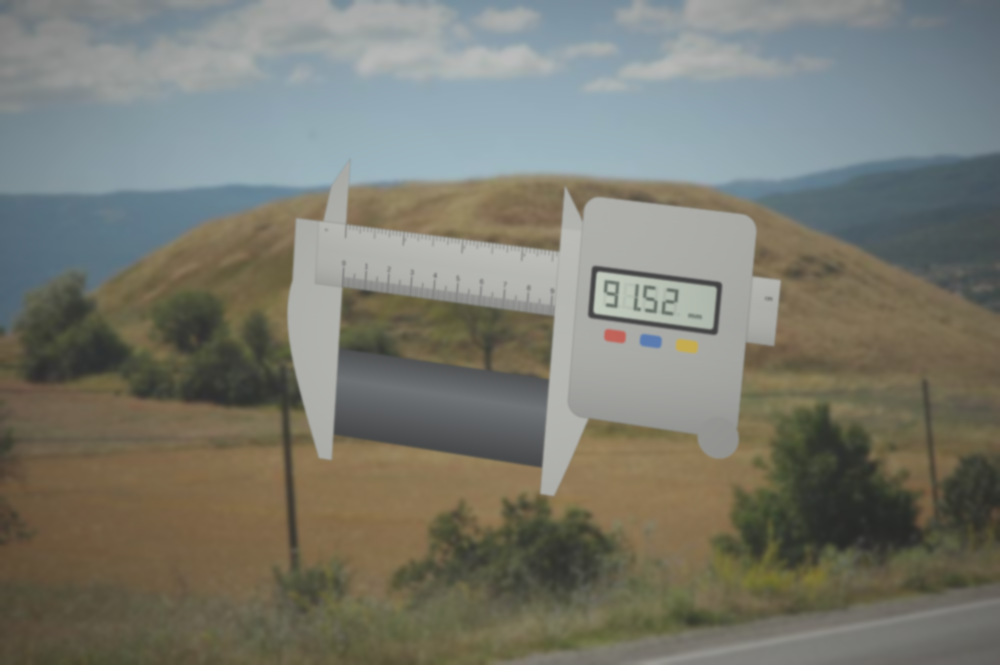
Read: value=91.52 unit=mm
